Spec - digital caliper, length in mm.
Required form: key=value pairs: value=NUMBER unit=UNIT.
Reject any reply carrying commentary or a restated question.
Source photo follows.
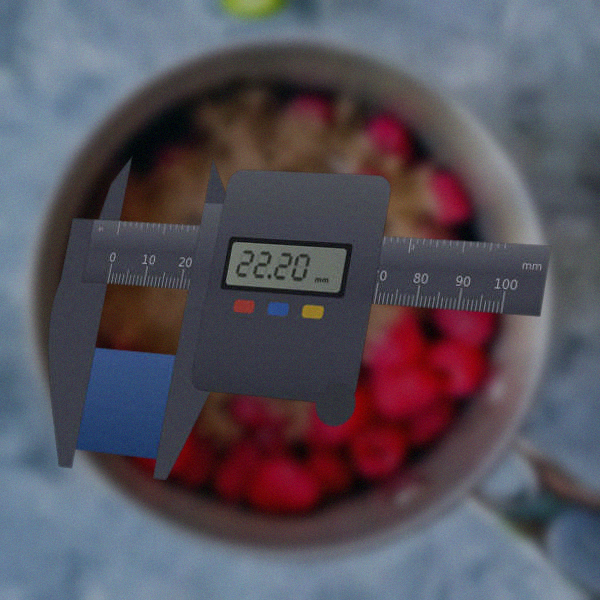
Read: value=22.20 unit=mm
